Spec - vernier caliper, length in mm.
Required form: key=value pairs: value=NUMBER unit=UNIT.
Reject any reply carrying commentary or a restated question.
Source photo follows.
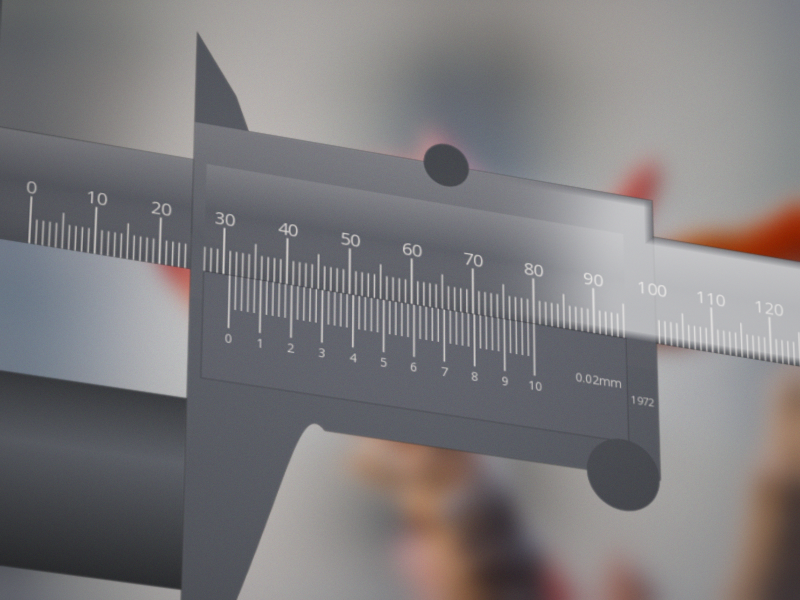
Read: value=31.0 unit=mm
